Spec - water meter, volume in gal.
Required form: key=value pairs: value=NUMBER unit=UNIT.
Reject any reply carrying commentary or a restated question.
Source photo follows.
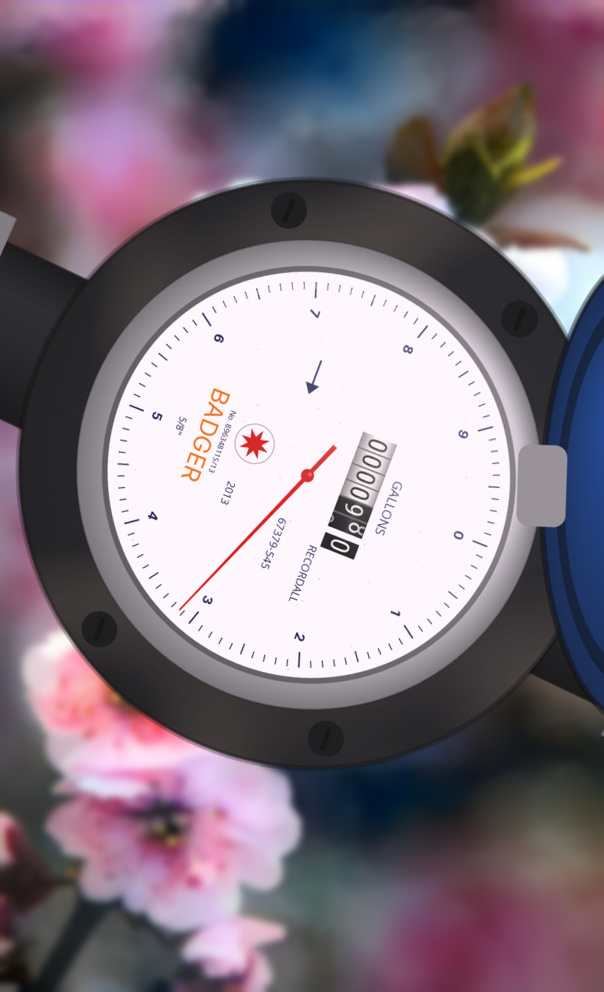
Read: value=983.1 unit=gal
